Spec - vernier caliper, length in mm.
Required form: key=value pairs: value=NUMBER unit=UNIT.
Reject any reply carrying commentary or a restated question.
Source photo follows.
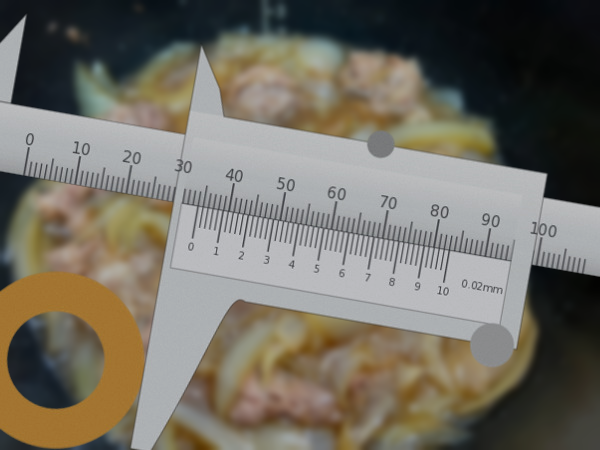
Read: value=34.0 unit=mm
